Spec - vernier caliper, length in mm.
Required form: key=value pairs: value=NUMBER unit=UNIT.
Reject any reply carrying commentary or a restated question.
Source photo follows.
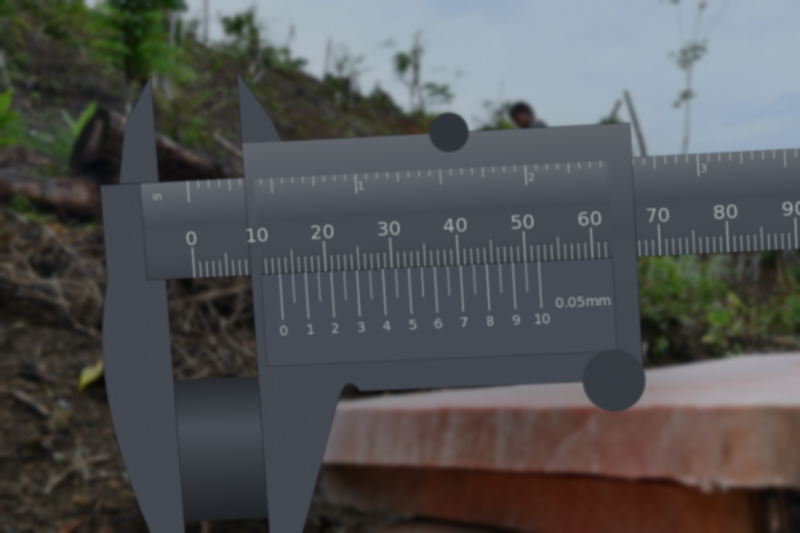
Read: value=13.0 unit=mm
